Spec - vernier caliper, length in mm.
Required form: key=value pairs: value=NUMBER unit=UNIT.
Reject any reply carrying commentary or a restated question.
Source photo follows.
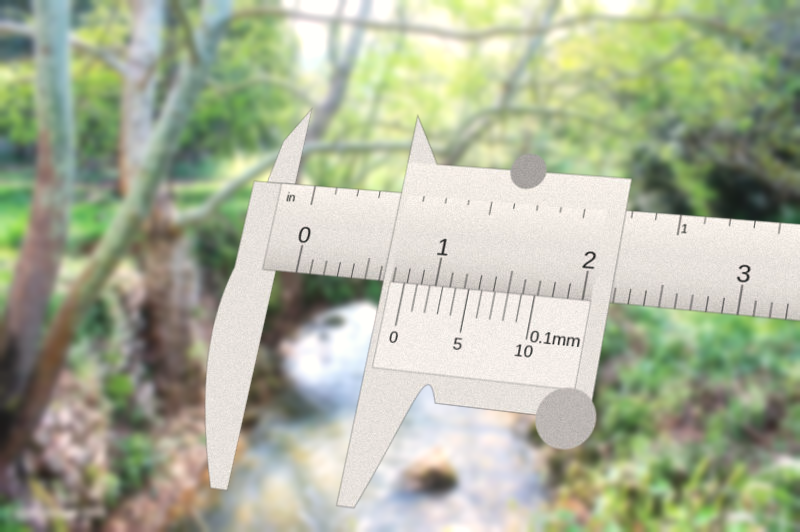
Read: value=7.8 unit=mm
